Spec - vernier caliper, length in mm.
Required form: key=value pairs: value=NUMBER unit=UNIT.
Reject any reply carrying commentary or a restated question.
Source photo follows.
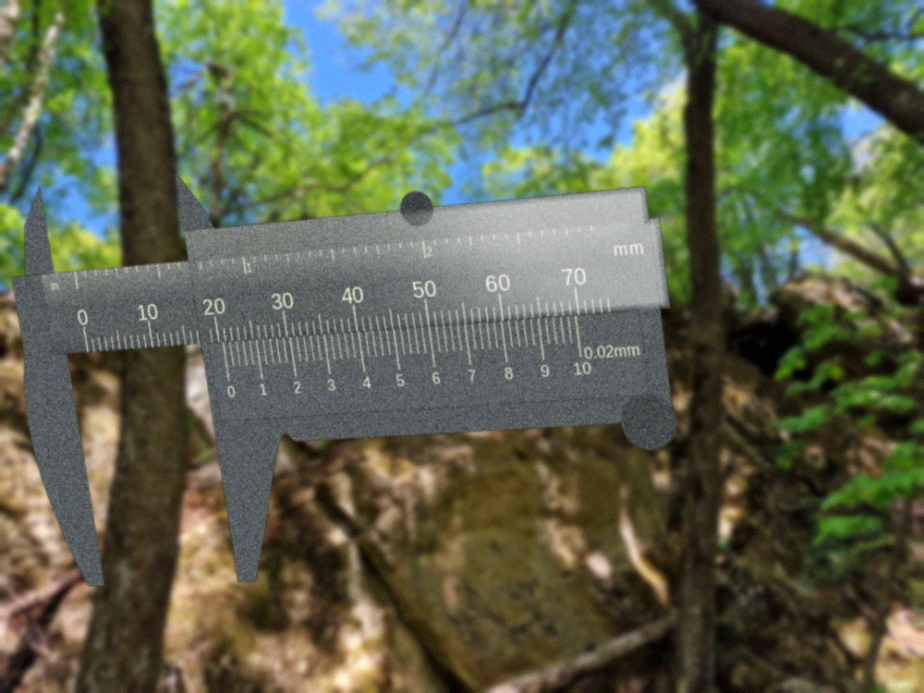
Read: value=20.6 unit=mm
